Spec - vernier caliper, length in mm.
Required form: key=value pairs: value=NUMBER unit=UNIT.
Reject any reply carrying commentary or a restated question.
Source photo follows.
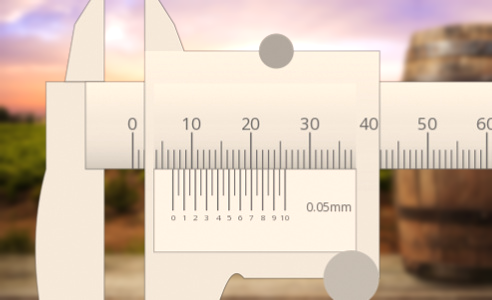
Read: value=6.8 unit=mm
